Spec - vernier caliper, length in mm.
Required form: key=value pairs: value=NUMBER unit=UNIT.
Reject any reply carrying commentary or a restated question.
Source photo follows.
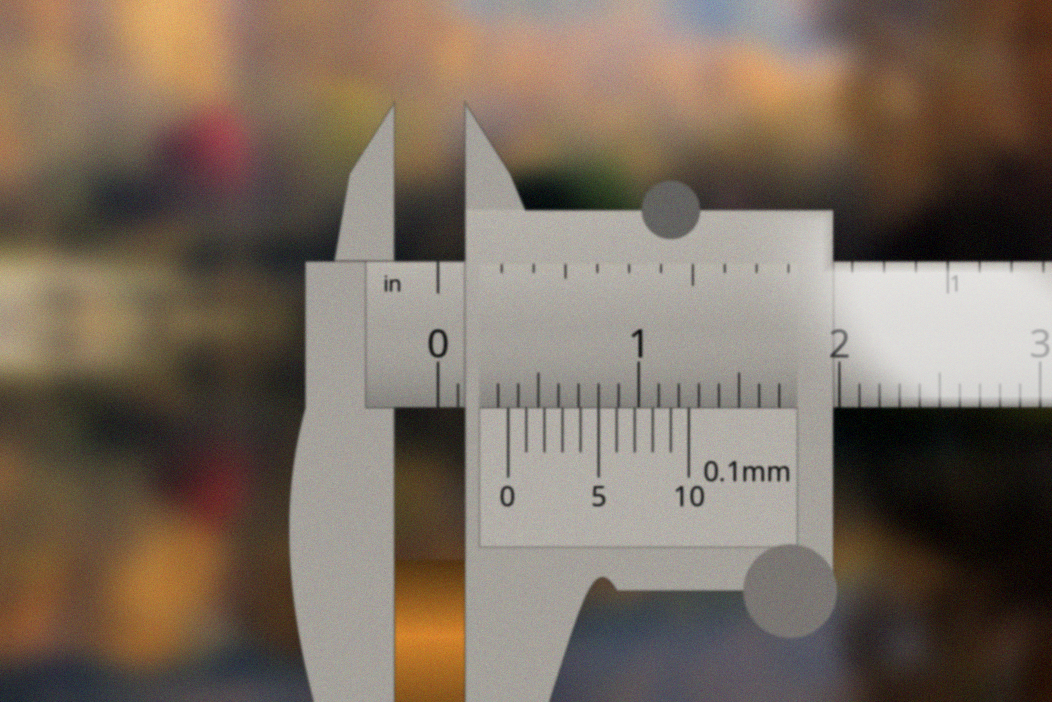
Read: value=3.5 unit=mm
